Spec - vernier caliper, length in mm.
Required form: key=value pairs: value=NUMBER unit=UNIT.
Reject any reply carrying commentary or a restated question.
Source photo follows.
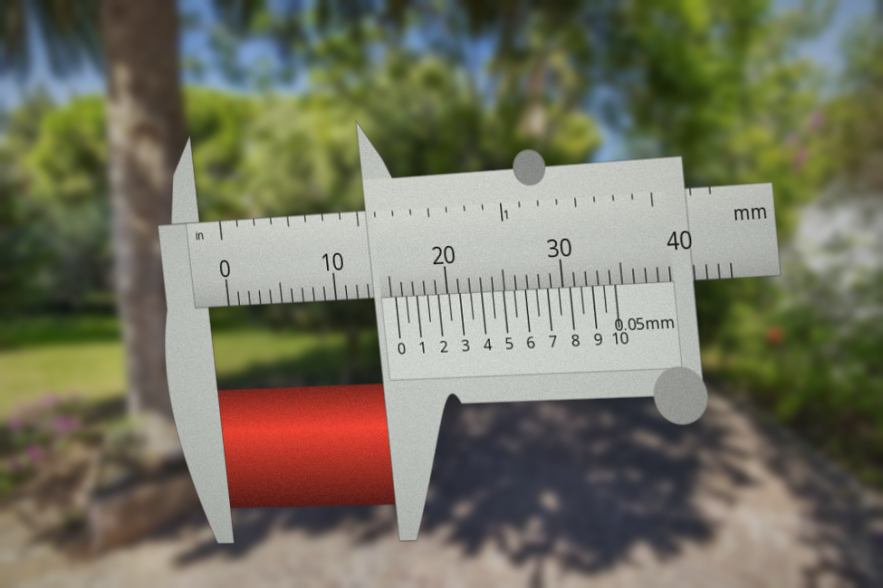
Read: value=15.4 unit=mm
